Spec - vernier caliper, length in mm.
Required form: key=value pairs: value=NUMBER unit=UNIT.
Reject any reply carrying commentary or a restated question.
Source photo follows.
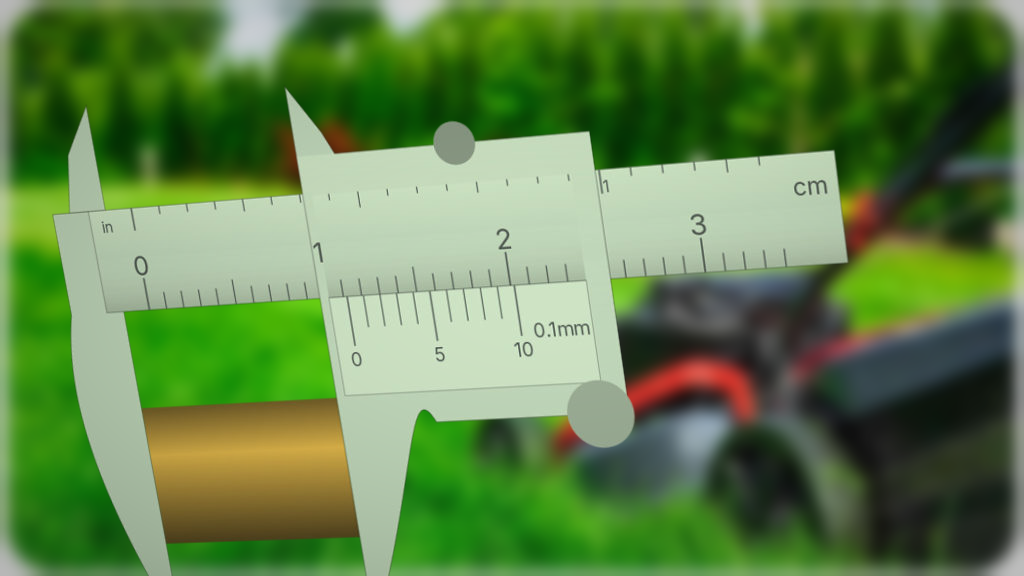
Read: value=11.2 unit=mm
